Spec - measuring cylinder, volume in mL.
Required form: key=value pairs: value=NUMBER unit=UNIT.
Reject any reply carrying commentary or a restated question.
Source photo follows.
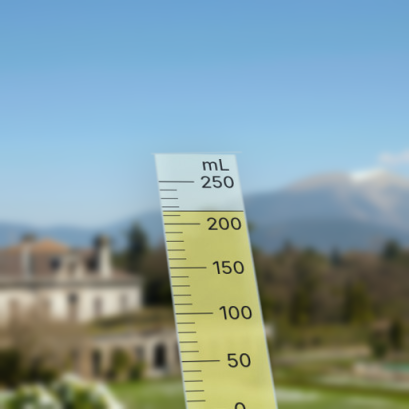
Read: value=215 unit=mL
